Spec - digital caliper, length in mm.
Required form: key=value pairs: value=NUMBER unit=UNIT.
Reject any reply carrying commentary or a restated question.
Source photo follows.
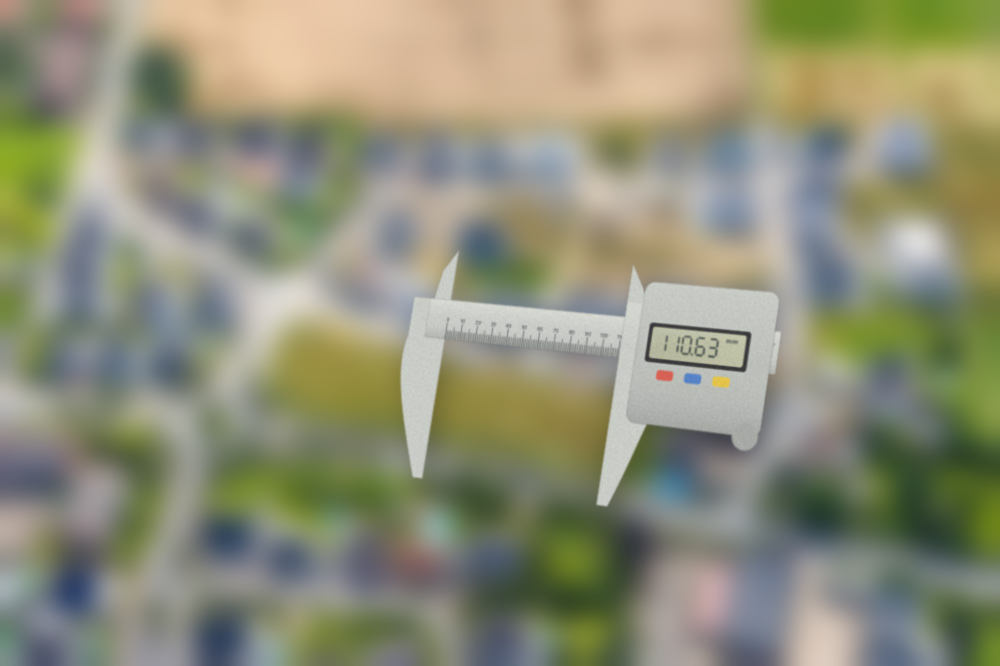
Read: value=110.63 unit=mm
